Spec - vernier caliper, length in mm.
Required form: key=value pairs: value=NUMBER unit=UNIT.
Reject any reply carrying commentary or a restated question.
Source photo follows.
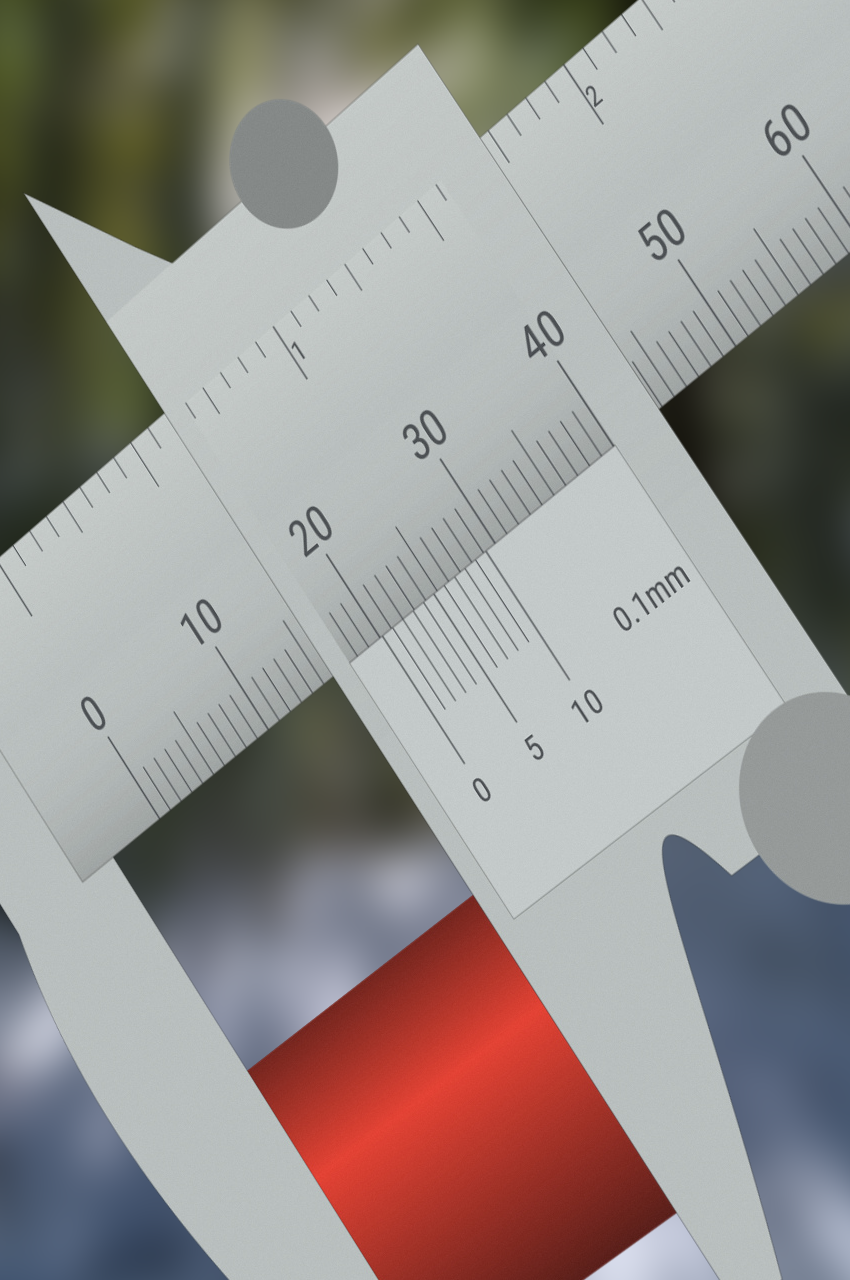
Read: value=20.2 unit=mm
